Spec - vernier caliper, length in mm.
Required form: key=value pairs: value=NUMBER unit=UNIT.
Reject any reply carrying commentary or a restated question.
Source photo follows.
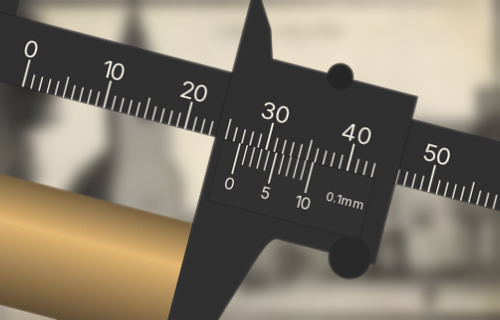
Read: value=26.8 unit=mm
